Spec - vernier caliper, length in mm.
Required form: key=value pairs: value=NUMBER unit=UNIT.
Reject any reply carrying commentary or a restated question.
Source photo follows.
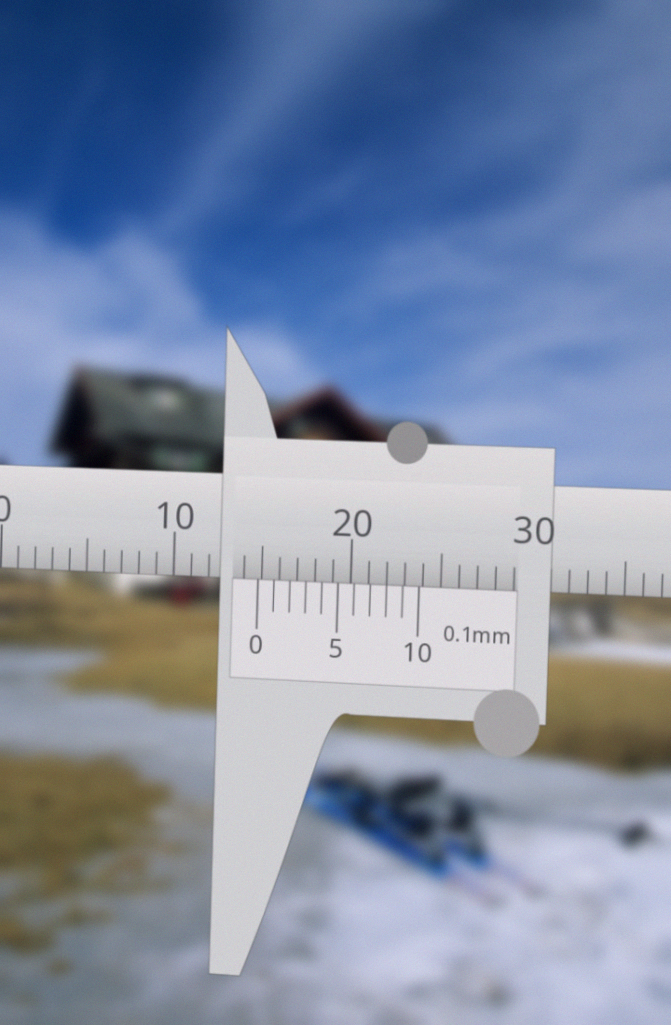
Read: value=14.8 unit=mm
